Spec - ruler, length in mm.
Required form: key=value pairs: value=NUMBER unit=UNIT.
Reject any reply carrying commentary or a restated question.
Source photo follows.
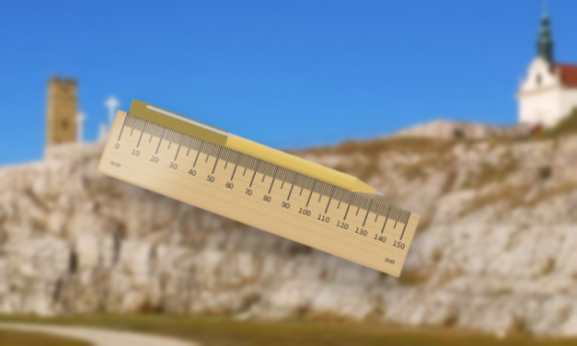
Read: value=135 unit=mm
